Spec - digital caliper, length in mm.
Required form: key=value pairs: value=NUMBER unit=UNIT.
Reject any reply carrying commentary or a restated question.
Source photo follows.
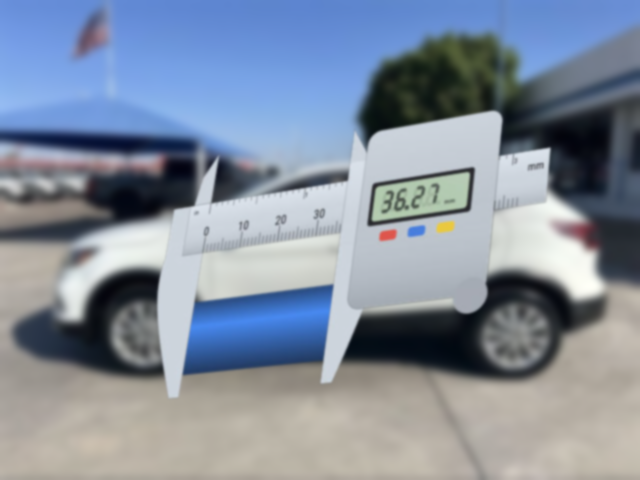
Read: value=36.27 unit=mm
